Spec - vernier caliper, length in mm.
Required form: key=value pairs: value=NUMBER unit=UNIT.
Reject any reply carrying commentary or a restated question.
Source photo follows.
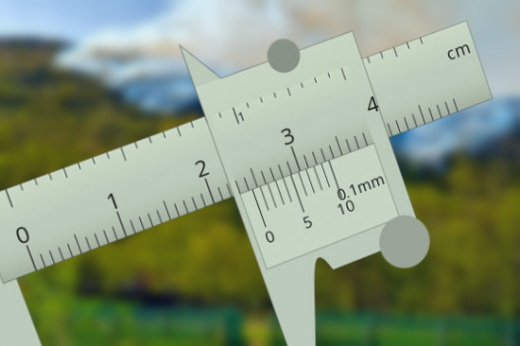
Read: value=24.4 unit=mm
